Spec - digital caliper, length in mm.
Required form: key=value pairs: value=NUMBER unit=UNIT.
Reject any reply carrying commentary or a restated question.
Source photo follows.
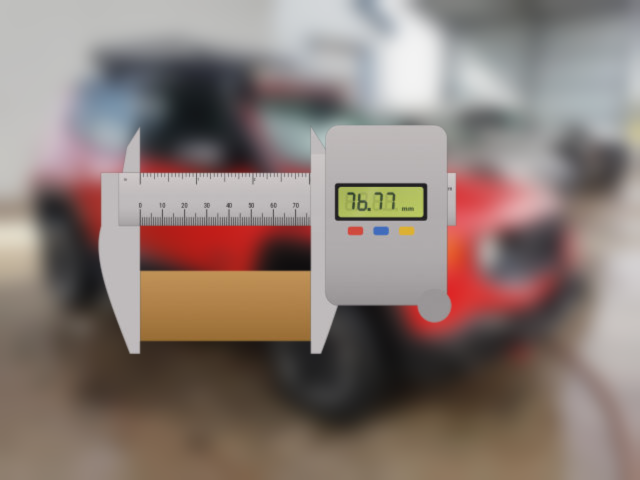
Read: value=76.77 unit=mm
